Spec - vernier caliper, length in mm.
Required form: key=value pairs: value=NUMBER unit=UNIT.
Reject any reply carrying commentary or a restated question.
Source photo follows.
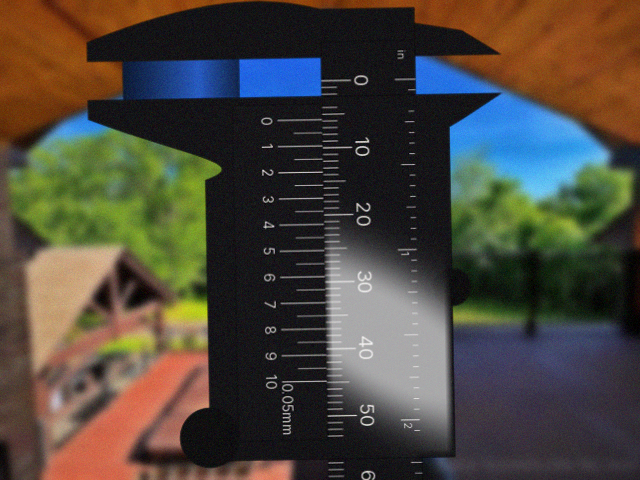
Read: value=5.8 unit=mm
